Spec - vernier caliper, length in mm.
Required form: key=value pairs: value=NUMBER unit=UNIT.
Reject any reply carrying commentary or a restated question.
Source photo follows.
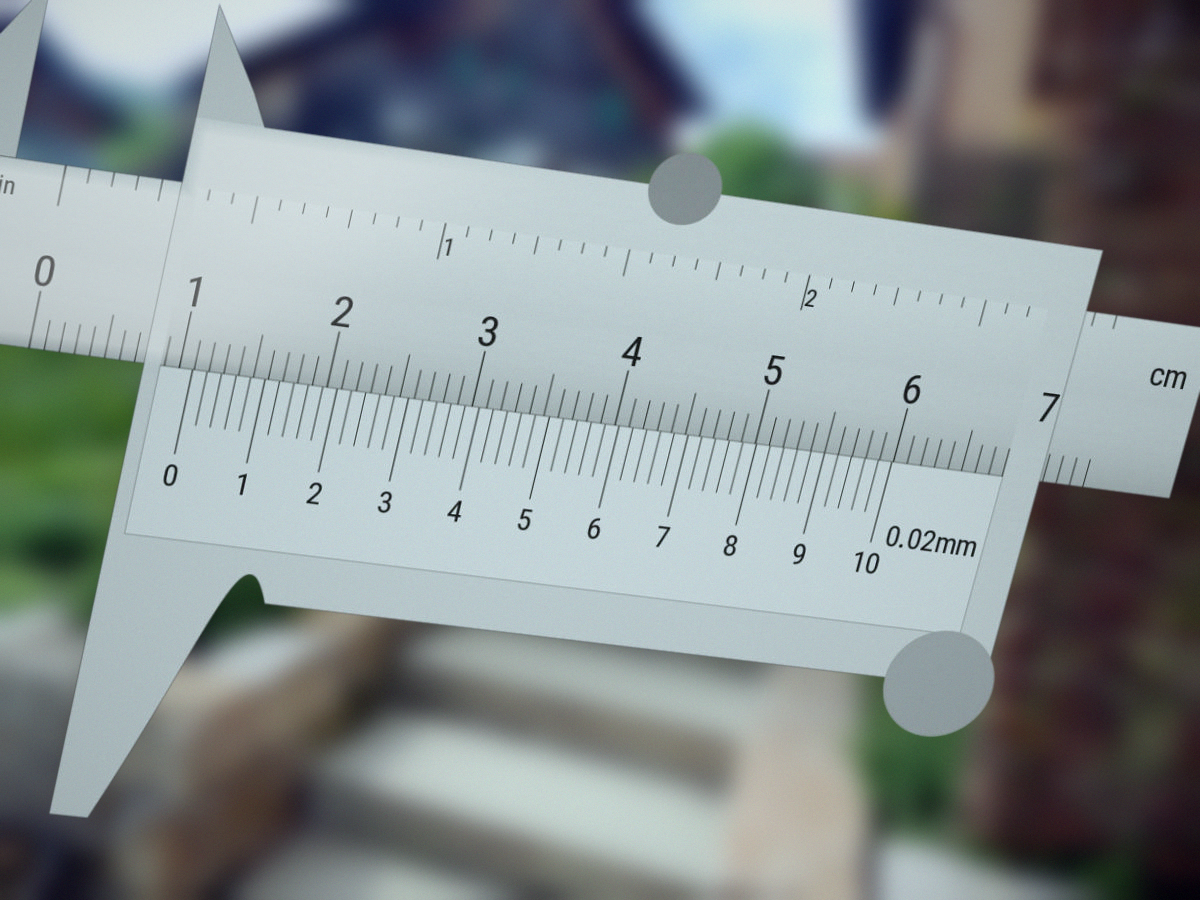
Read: value=10.9 unit=mm
